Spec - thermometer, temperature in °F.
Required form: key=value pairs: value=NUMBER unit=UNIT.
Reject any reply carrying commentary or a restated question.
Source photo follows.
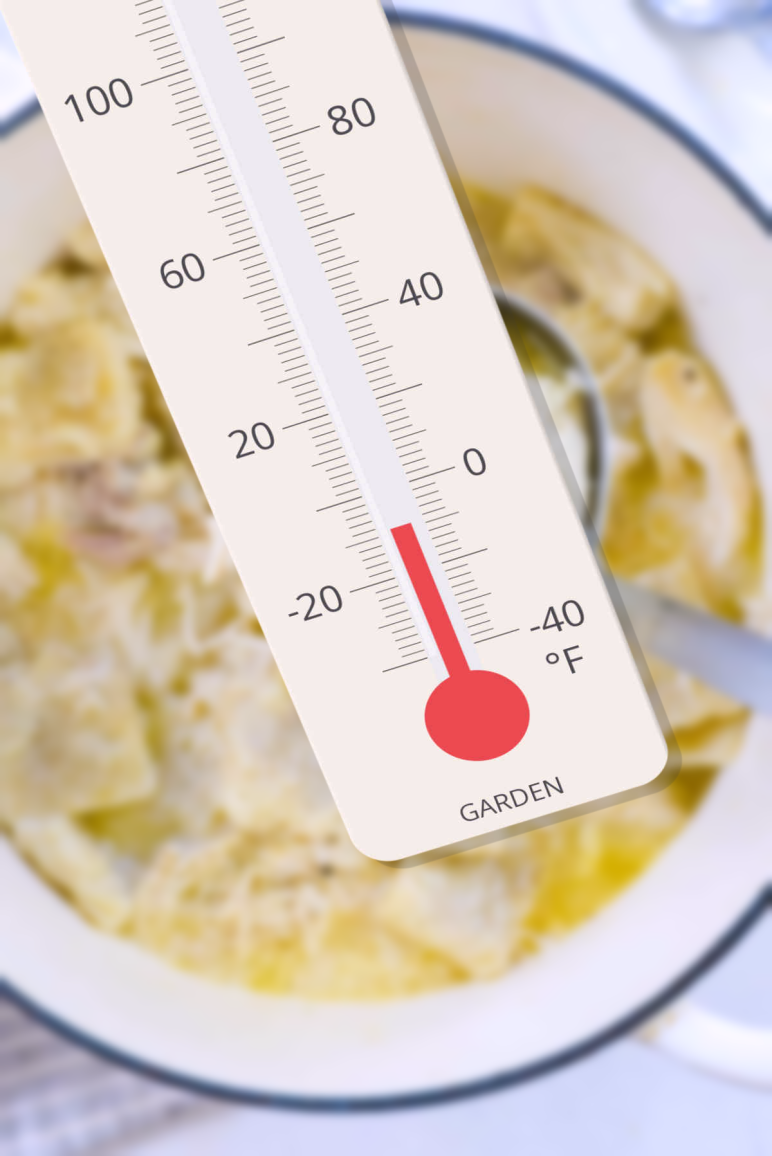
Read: value=-9 unit=°F
